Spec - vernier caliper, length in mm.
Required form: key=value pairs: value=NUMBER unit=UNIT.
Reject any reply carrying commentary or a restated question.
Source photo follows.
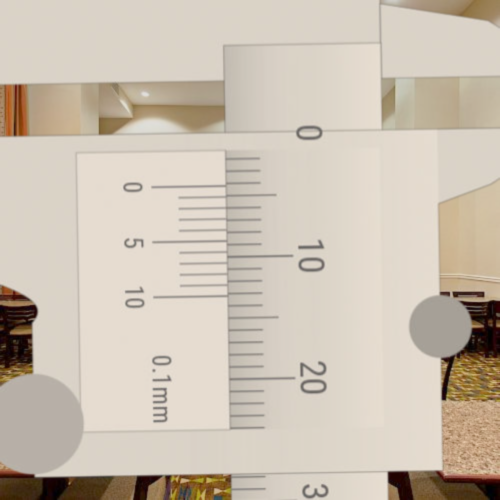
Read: value=4.2 unit=mm
